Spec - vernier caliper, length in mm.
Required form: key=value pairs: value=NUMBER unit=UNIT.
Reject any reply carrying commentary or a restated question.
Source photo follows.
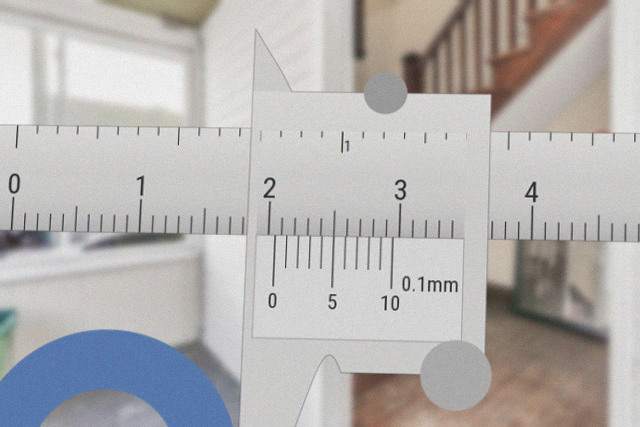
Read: value=20.5 unit=mm
